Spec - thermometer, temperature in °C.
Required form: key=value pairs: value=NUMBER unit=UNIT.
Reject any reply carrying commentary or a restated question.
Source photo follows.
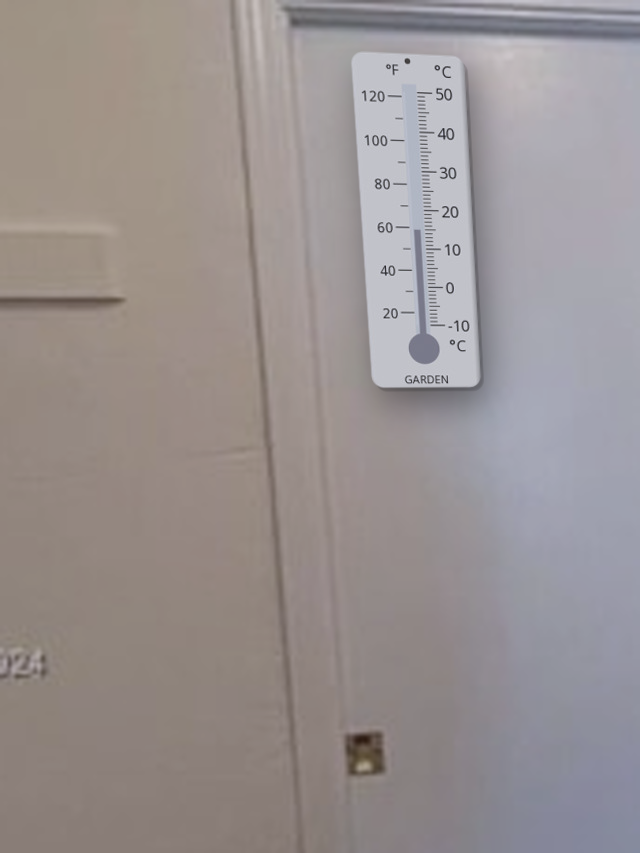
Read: value=15 unit=°C
